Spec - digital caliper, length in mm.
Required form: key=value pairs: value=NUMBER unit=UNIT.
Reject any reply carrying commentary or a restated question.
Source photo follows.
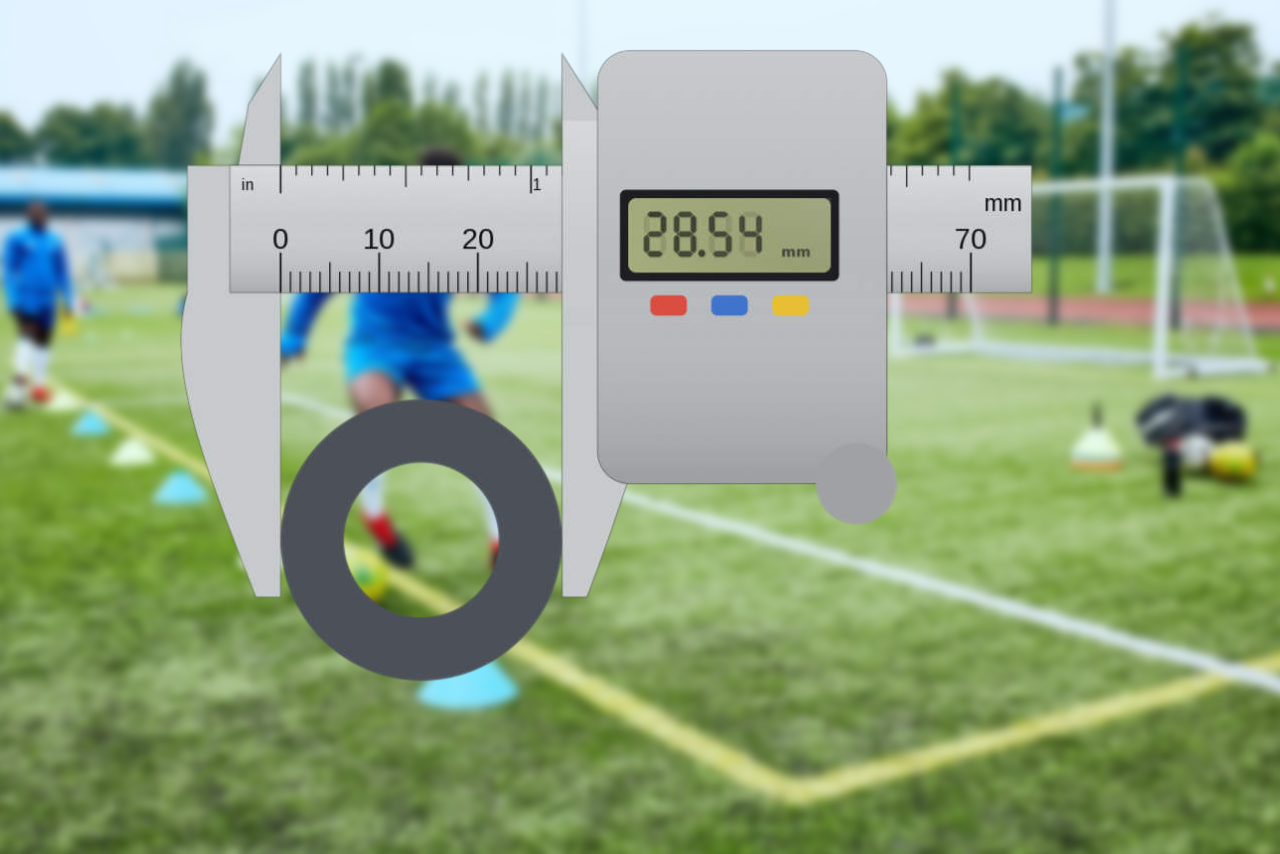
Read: value=28.54 unit=mm
